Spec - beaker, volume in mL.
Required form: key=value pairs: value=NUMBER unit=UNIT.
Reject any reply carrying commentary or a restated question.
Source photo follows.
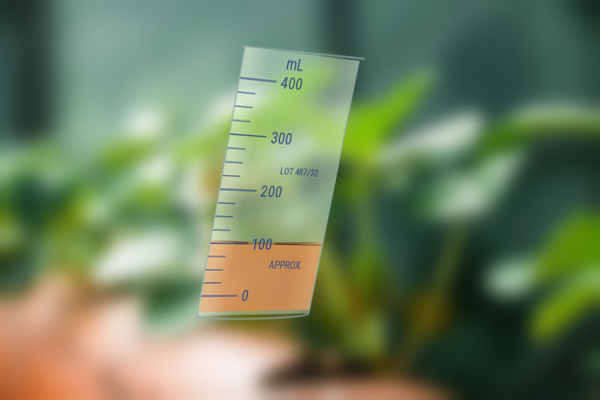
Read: value=100 unit=mL
